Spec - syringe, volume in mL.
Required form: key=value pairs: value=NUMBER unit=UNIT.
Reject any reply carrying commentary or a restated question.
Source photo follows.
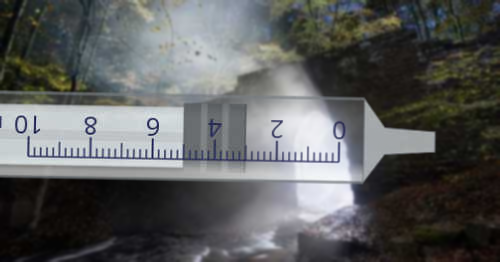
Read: value=3 unit=mL
